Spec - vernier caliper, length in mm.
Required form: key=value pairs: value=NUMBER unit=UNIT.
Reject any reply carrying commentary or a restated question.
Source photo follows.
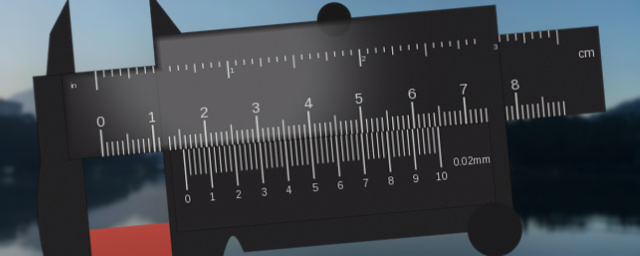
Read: value=15.5 unit=mm
